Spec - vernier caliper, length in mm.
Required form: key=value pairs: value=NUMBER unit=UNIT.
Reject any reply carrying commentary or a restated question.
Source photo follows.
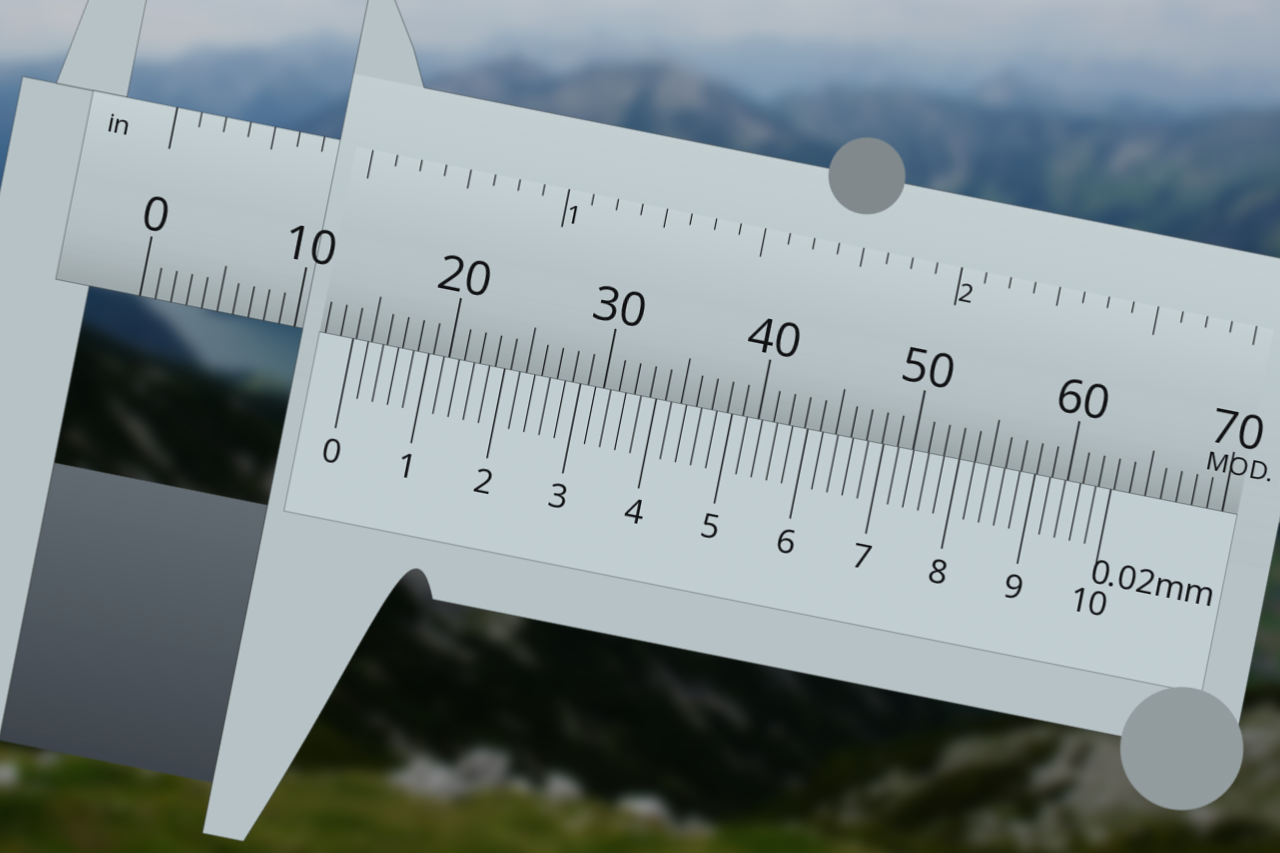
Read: value=13.8 unit=mm
